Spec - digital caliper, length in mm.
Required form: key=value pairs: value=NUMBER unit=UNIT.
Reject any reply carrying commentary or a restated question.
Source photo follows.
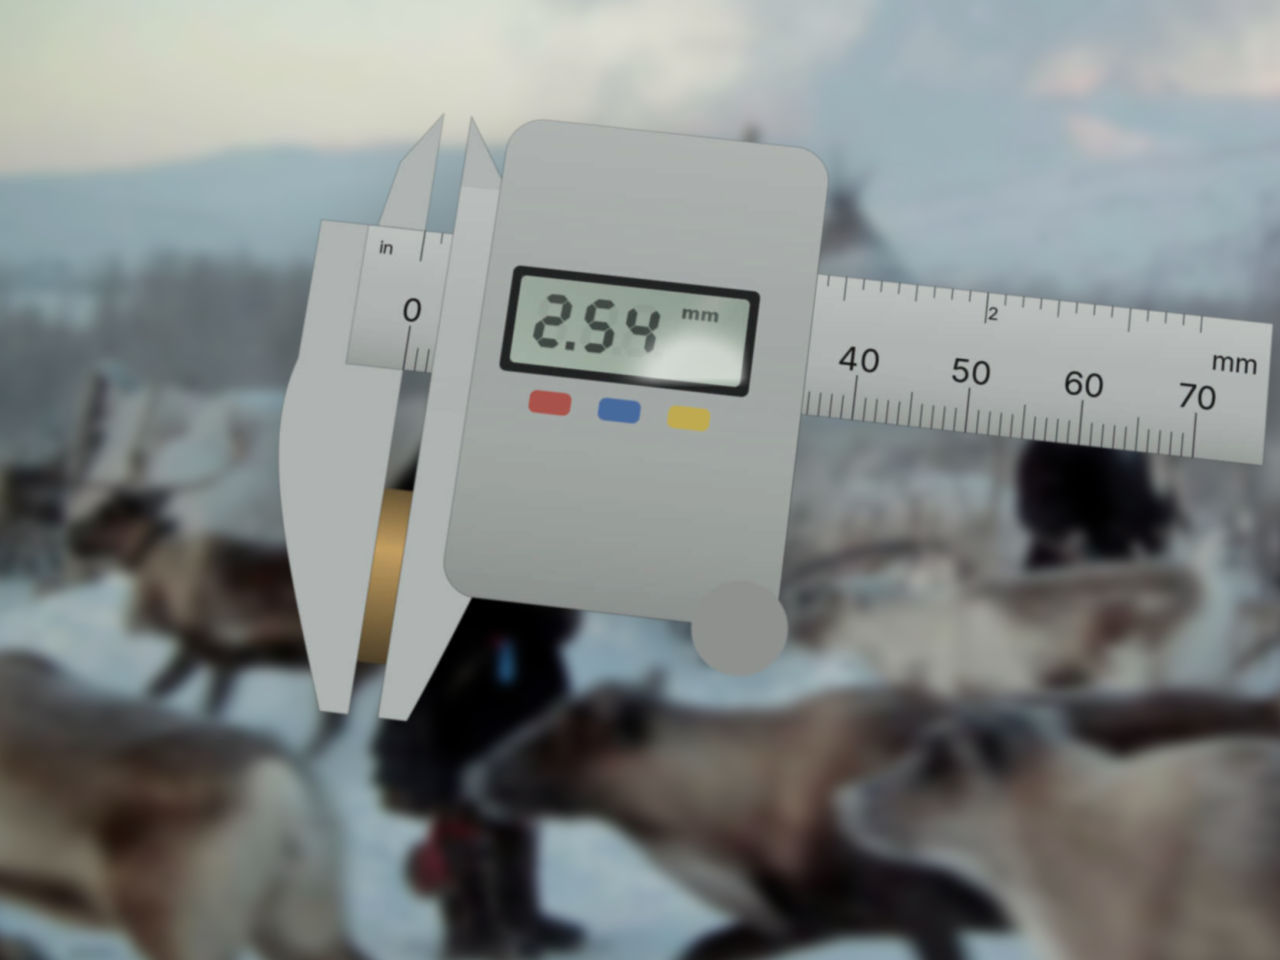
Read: value=2.54 unit=mm
